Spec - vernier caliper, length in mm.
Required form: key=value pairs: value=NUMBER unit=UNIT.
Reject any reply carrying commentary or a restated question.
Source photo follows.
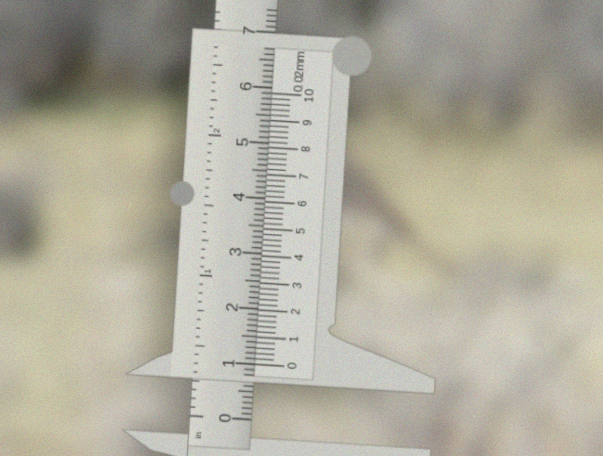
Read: value=10.0 unit=mm
